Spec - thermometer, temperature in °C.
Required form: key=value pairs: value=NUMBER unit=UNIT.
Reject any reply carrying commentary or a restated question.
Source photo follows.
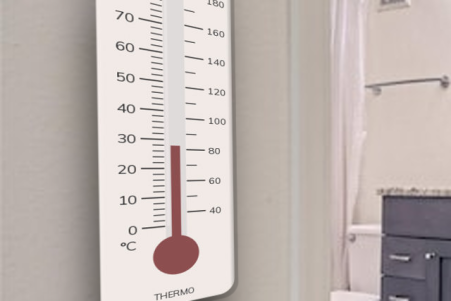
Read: value=28 unit=°C
